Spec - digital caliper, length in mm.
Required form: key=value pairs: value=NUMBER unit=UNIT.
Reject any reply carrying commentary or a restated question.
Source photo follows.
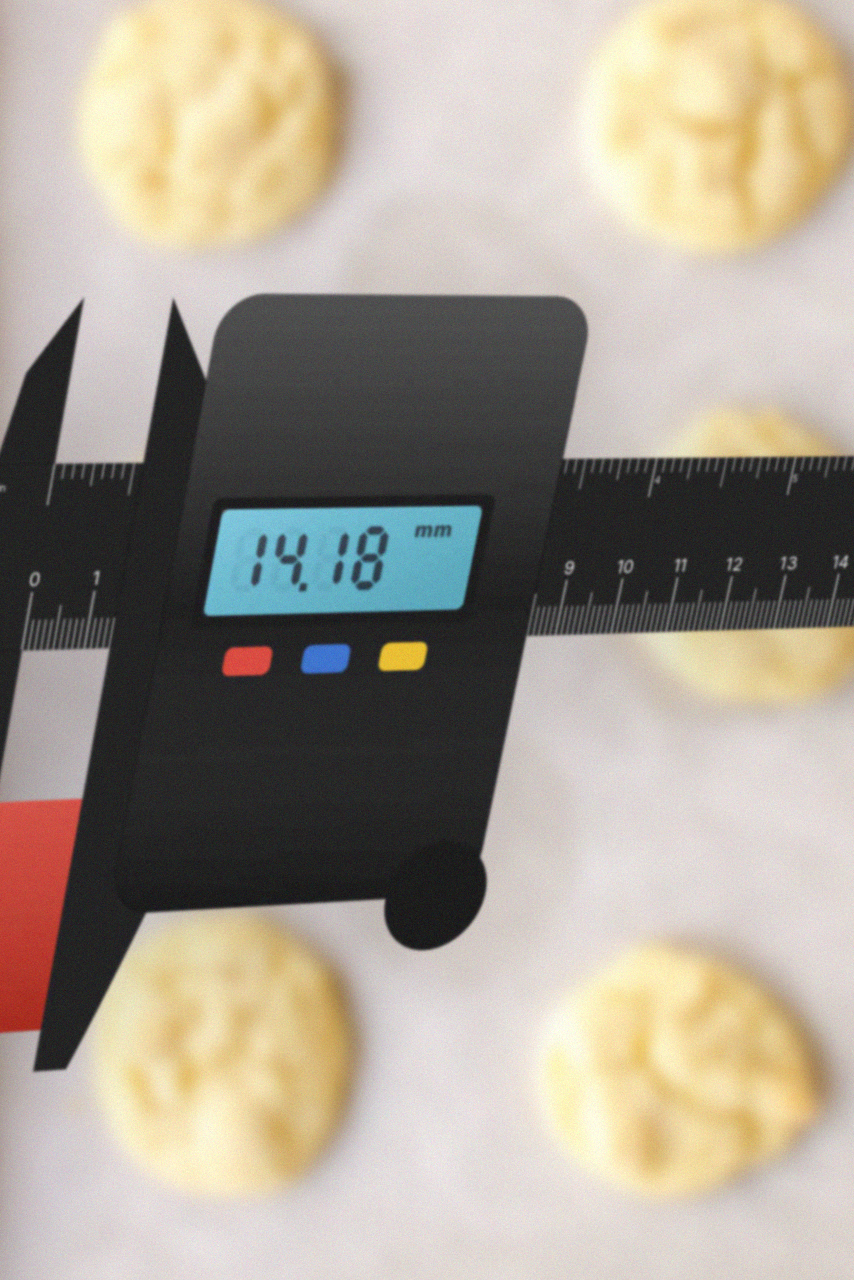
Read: value=14.18 unit=mm
